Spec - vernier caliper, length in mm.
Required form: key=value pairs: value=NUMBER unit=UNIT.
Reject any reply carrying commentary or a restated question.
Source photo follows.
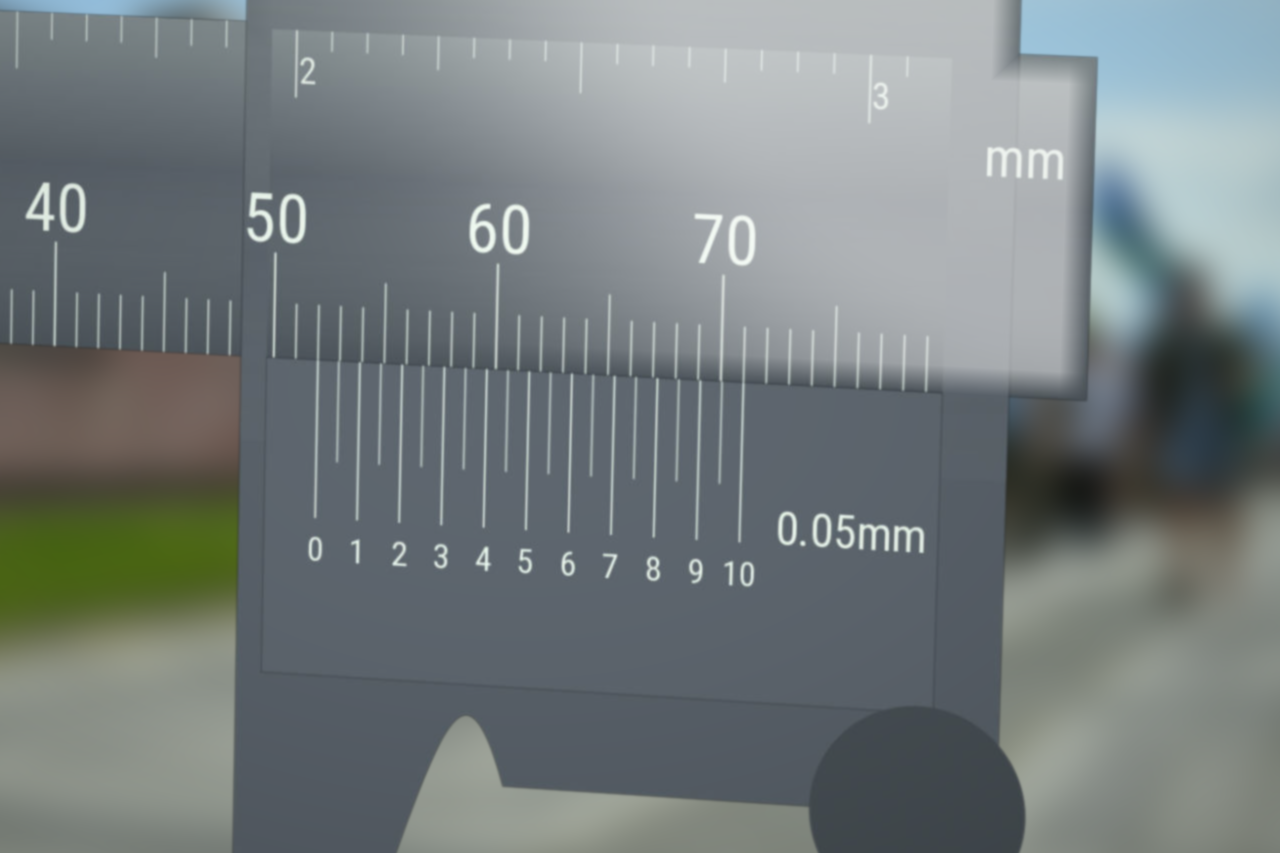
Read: value=52.0 unit=mm
